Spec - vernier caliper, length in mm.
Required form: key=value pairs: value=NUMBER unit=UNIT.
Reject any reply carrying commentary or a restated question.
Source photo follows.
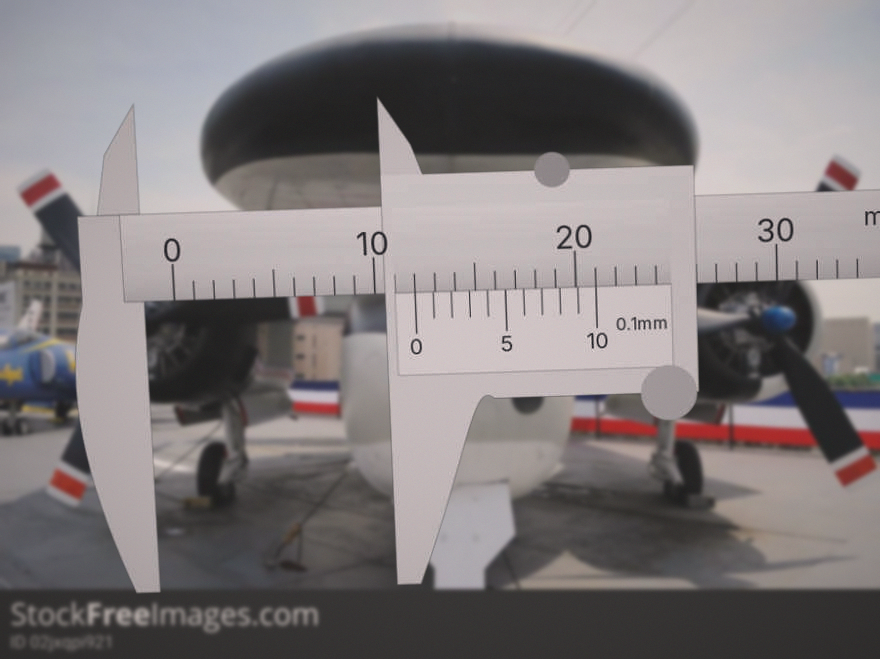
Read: value=12.0 unit=mm
